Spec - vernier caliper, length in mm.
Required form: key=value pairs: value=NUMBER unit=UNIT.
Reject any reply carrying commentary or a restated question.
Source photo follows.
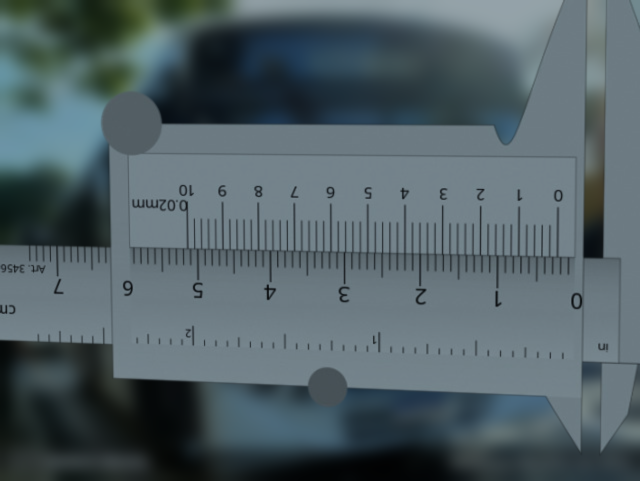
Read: value=2.4 unit=mm
